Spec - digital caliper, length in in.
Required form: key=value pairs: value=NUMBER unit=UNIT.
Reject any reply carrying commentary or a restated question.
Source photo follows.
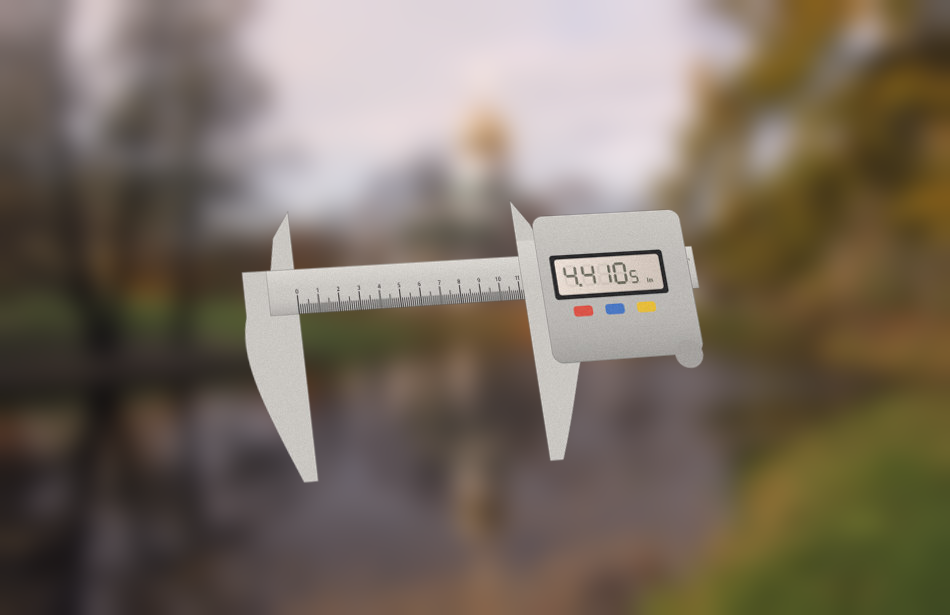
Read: value=4.4105 unit=in
